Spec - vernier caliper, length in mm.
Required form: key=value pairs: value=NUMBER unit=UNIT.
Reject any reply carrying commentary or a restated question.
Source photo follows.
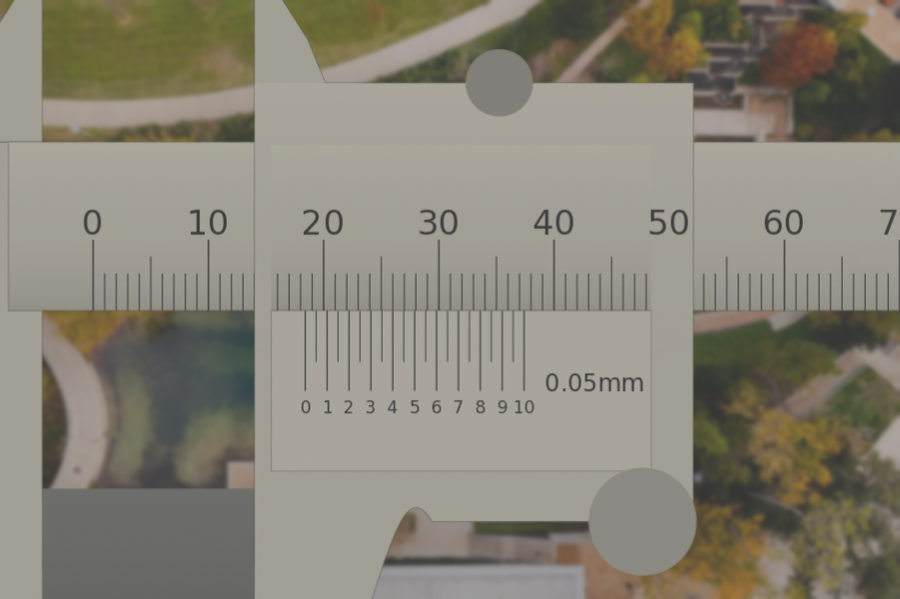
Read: value=18.4 unit=mm
